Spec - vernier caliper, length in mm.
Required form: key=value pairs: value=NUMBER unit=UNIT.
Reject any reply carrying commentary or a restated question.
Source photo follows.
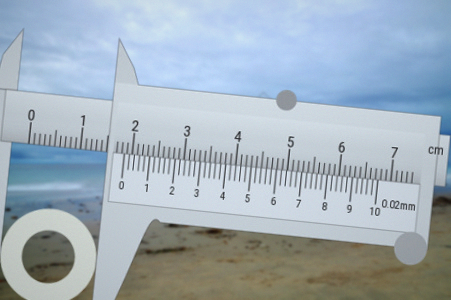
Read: value=18.5 unit=mm
